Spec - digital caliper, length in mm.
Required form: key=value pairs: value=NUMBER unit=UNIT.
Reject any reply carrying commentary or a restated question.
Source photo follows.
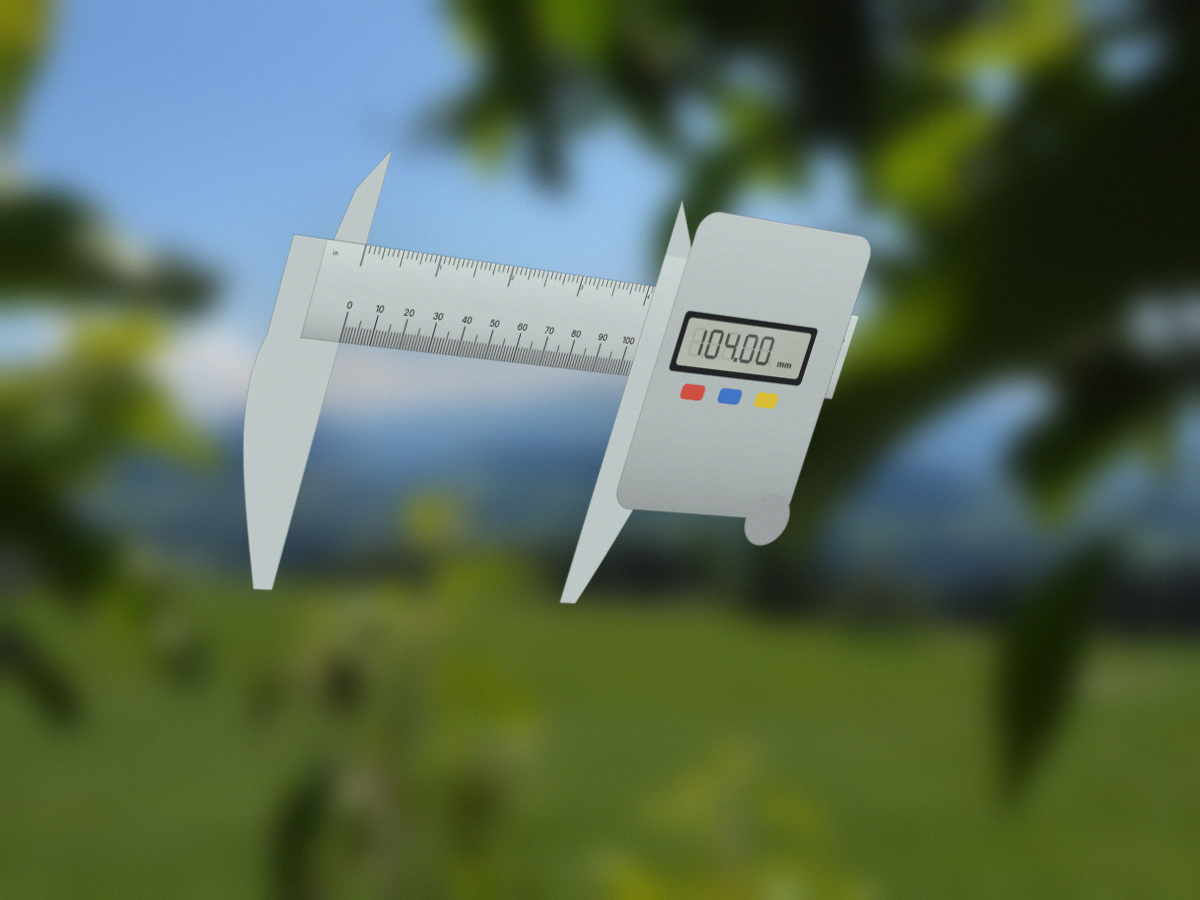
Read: value=104.00 unit=mm
